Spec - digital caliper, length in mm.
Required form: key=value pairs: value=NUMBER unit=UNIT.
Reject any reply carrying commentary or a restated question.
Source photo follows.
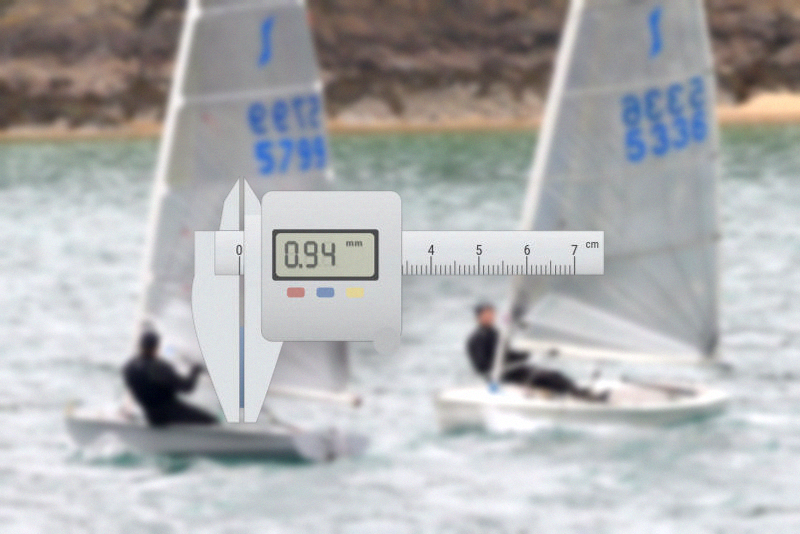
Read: value=0.94 unit=mm
